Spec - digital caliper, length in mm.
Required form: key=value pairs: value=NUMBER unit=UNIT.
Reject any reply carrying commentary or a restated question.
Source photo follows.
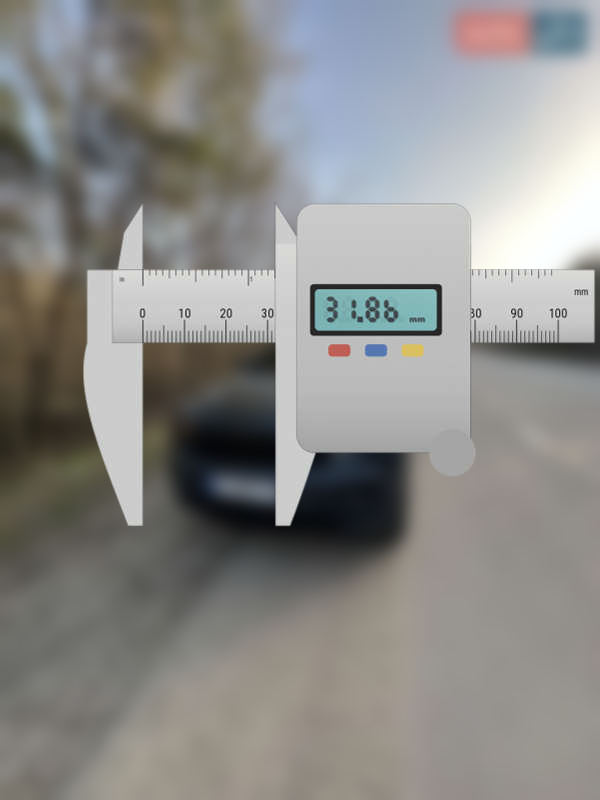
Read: value=31.86 unit=mm
